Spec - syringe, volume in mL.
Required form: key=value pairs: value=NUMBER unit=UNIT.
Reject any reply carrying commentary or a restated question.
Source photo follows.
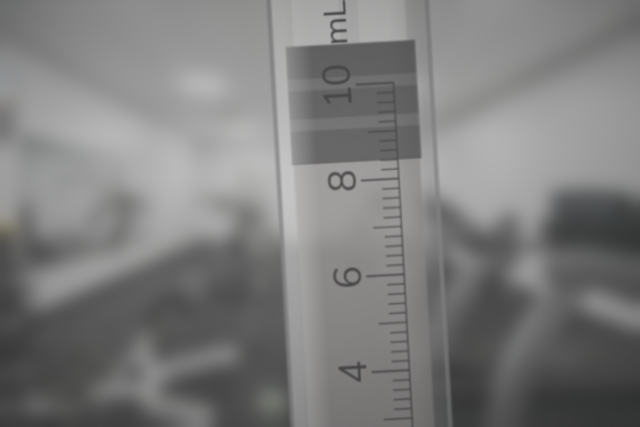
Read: value=8.4 unit=mL
